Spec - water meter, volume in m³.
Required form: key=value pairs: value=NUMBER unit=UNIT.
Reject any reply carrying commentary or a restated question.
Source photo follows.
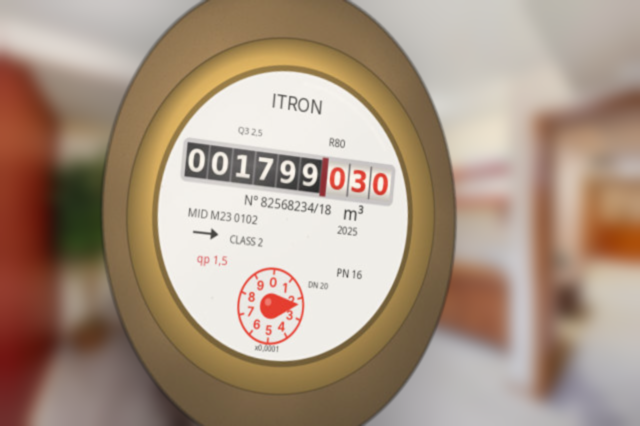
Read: value=1799.0302 unit=m³
